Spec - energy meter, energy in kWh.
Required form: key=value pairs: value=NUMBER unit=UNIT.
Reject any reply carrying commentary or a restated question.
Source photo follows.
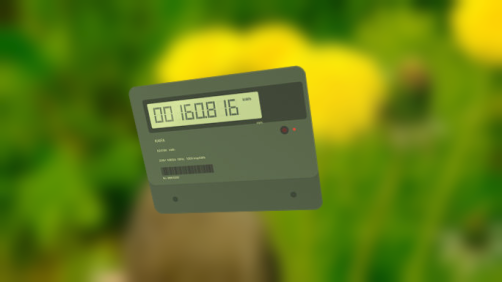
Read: value=160.816 unit=kWh
